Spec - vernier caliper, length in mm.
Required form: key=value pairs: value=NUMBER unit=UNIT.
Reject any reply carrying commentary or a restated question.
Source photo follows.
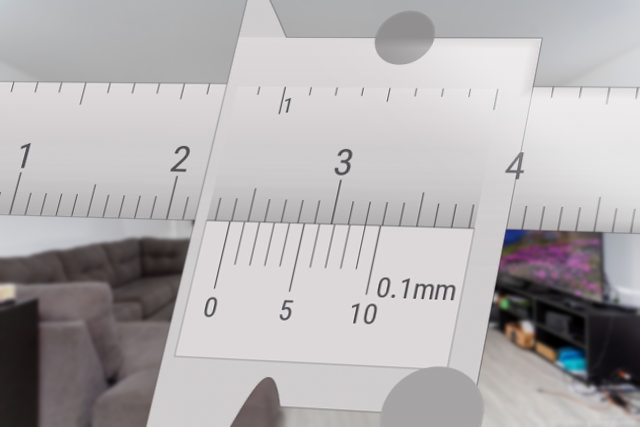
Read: value=23.9 unit=mm
